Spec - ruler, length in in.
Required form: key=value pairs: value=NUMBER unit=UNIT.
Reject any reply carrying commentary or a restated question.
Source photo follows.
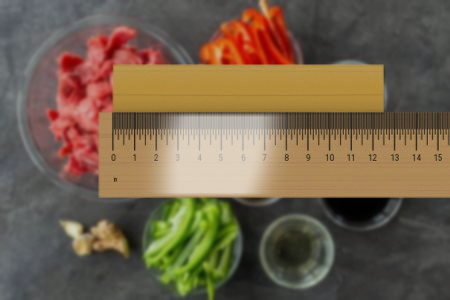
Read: value=12.5 unit=in
